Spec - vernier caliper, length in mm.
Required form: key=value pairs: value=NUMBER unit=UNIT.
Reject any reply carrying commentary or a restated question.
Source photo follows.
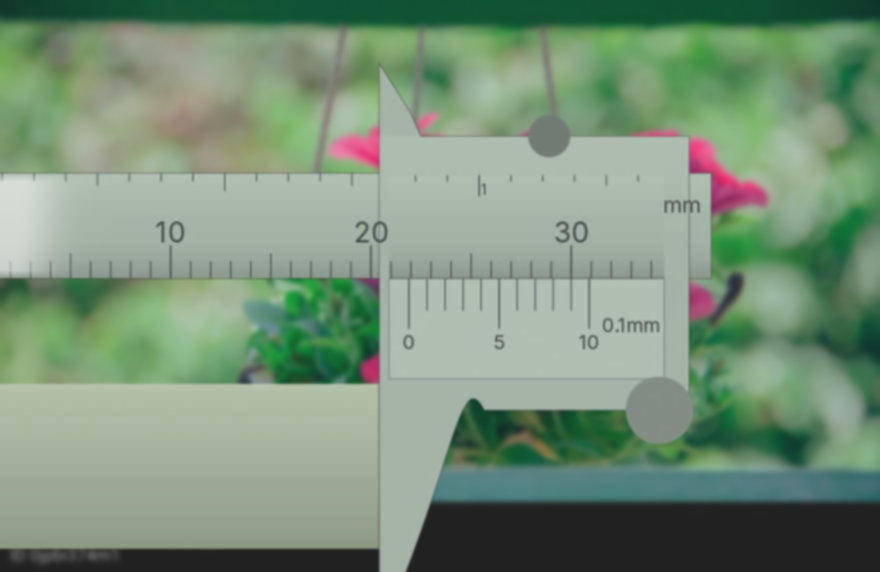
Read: value=21.9 unit=mm
